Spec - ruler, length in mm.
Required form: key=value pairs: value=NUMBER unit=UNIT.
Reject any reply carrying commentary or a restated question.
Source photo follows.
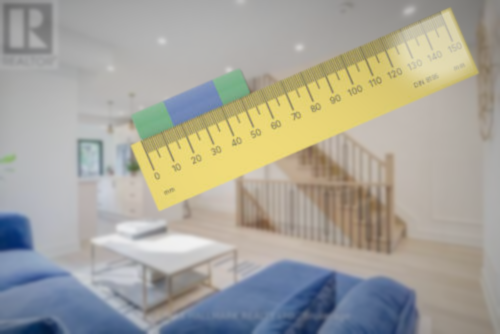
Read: value=55 unit=mm
